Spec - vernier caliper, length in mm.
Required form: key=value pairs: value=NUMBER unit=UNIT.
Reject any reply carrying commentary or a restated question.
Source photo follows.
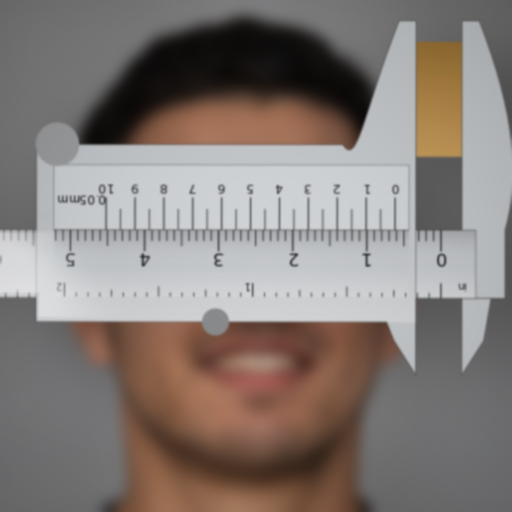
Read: value=6.2 unit=mm
